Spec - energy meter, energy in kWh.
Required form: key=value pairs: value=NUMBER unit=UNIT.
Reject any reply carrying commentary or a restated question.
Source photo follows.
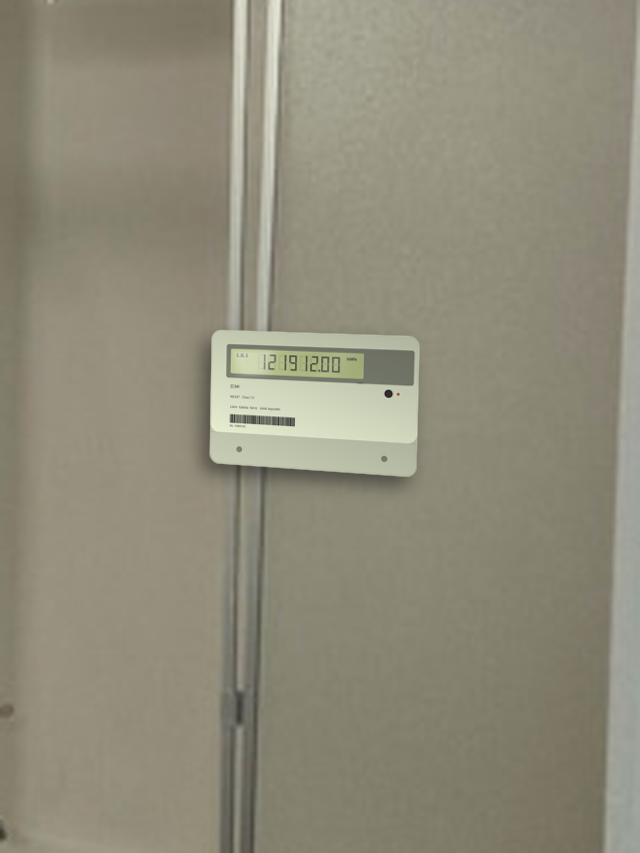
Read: value=121912.00 unit=kWh
